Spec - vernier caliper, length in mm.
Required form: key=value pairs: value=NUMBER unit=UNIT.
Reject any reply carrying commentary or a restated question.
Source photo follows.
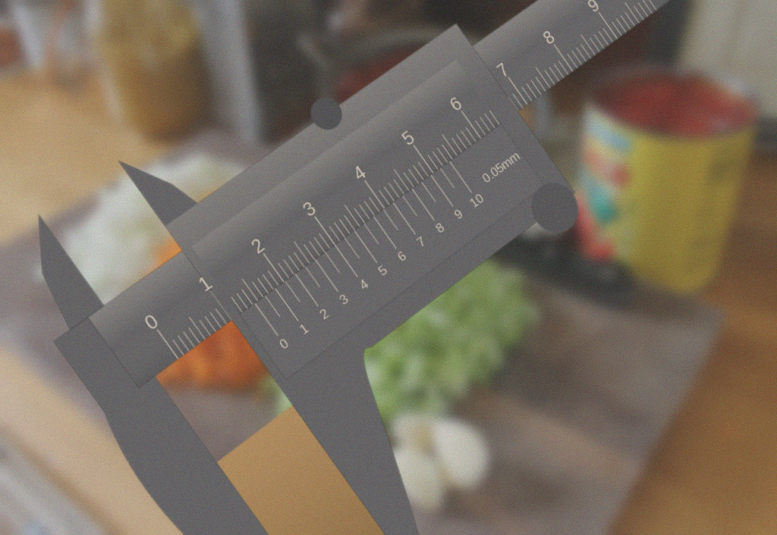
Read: value=14.4 unit=mm
